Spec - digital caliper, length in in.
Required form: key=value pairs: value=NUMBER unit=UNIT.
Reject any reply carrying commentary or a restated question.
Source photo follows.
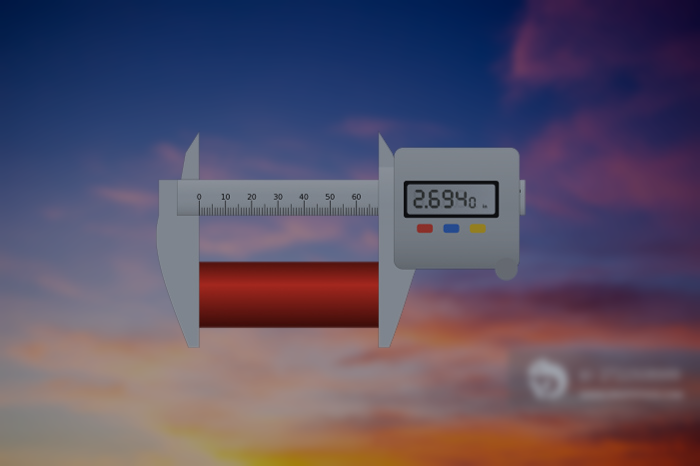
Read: value=2.6940 unit=in
